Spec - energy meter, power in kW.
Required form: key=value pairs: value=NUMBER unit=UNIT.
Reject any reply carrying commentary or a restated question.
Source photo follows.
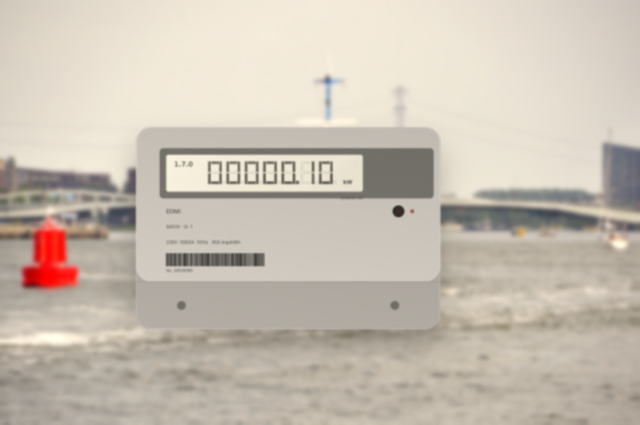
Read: value=0.10 unit=kW
